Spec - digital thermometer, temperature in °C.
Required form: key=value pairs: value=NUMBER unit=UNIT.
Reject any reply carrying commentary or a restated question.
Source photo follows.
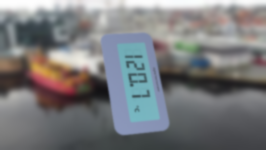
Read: value=120.7 unit=°C
